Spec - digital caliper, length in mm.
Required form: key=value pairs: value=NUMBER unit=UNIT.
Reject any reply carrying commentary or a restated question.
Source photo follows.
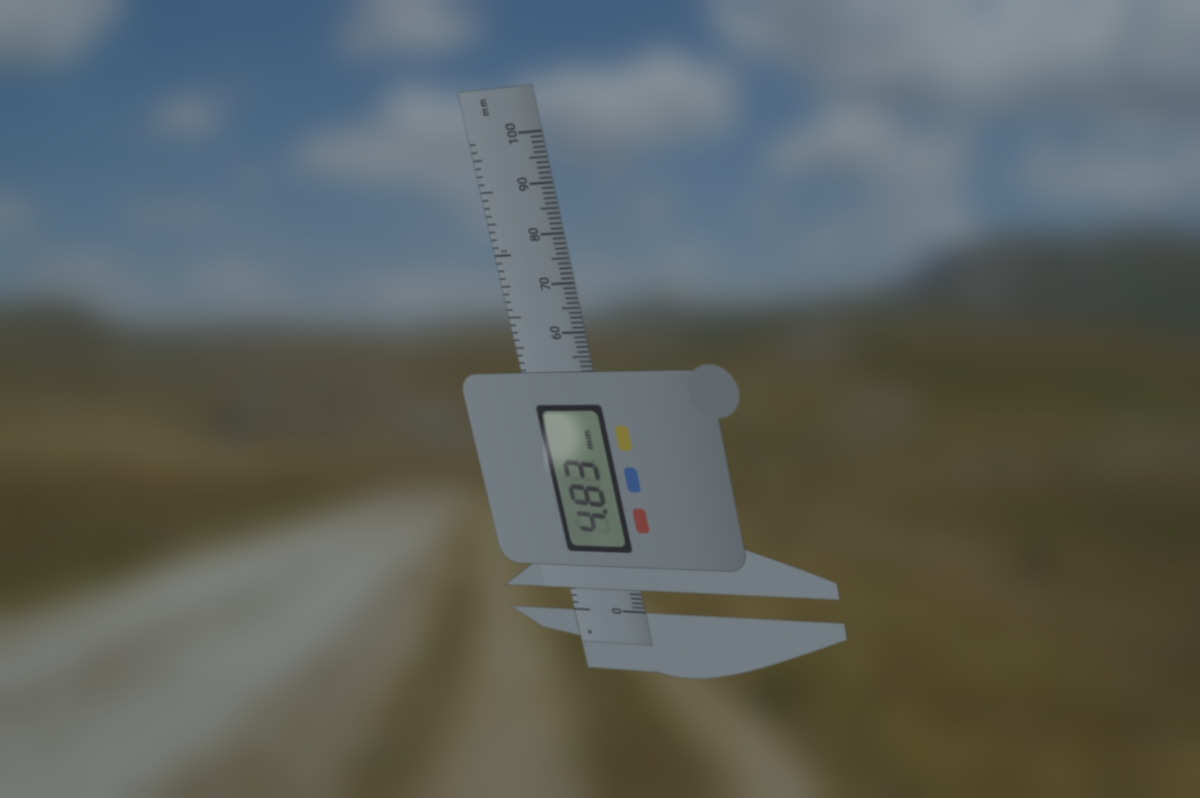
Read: value=4.83 unit=mm
